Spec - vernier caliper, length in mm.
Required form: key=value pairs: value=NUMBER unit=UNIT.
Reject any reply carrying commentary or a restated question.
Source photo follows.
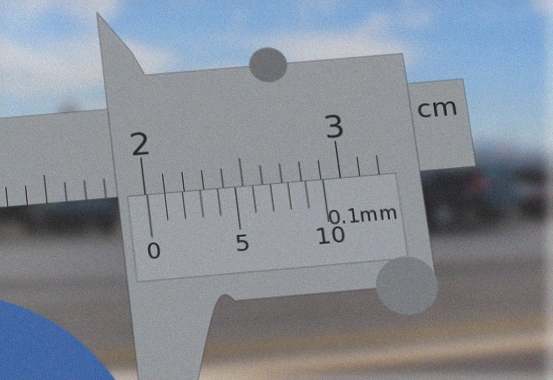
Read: value=20.1 unit=mm
